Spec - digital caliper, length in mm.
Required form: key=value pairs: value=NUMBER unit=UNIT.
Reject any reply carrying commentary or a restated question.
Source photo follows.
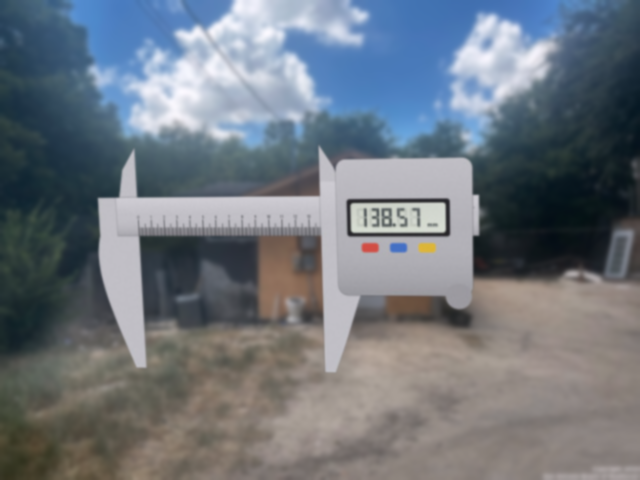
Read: value=138.57 unit=mm
